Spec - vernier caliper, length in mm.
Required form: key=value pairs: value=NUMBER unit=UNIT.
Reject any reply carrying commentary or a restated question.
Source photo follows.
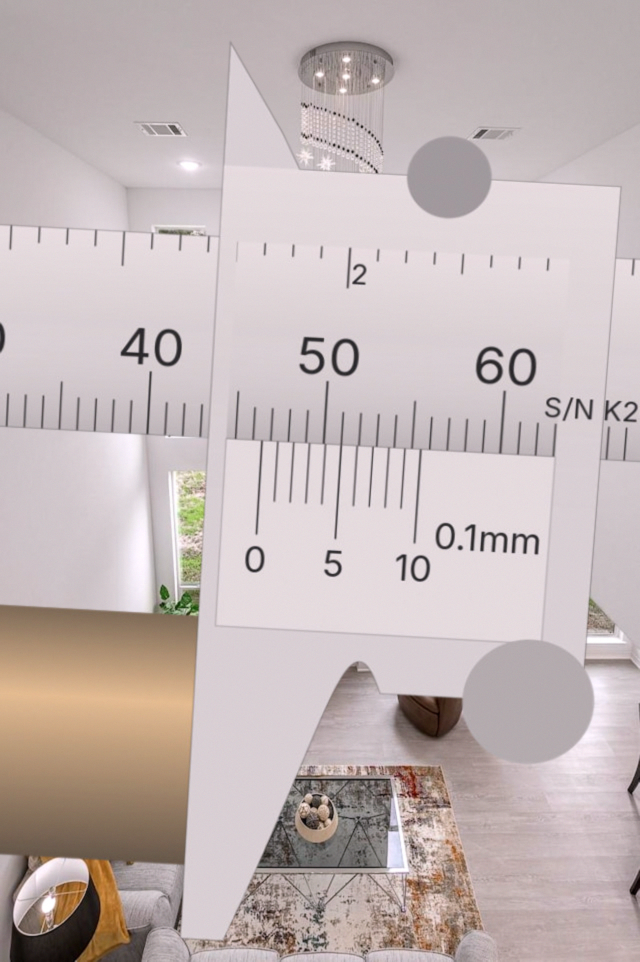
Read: value=46.5 unit=mm
